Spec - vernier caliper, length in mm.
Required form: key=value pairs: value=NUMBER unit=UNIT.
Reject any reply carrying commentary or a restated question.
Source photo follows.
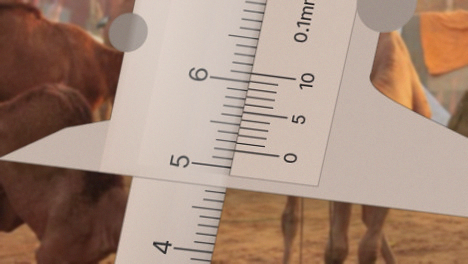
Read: value=52.0 unit=mm
